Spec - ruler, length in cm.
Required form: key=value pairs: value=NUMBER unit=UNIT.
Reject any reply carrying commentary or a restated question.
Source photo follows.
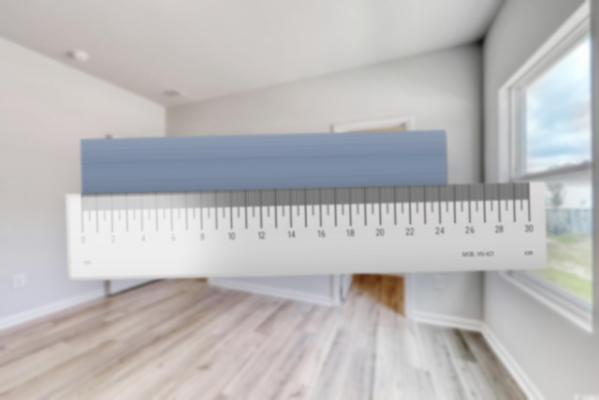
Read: value=24.5 unit=cm
